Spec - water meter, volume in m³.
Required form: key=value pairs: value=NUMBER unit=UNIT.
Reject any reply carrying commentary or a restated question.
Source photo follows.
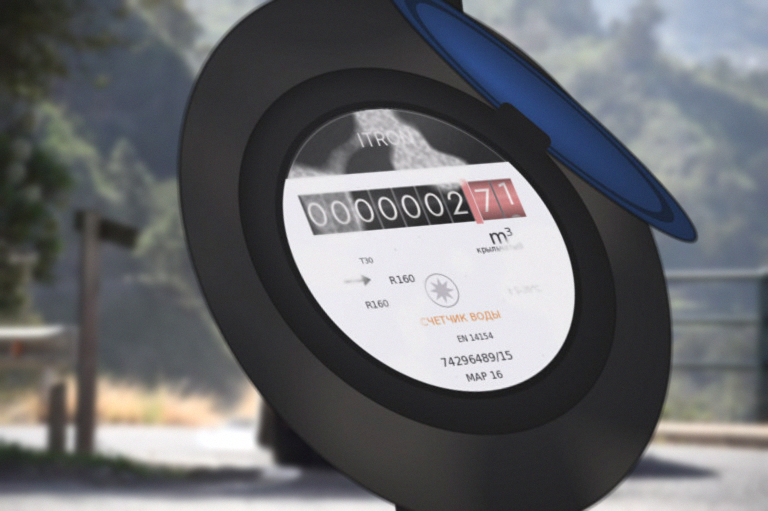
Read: value=2.71 unit=m³
